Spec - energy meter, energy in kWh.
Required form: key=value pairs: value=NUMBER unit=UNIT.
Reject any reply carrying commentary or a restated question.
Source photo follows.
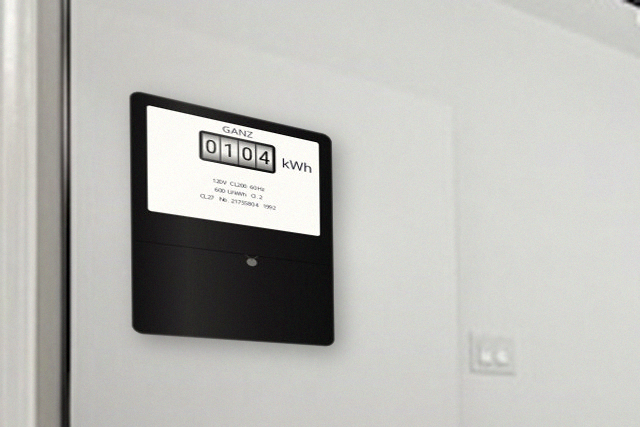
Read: value=104 unit=kWh
